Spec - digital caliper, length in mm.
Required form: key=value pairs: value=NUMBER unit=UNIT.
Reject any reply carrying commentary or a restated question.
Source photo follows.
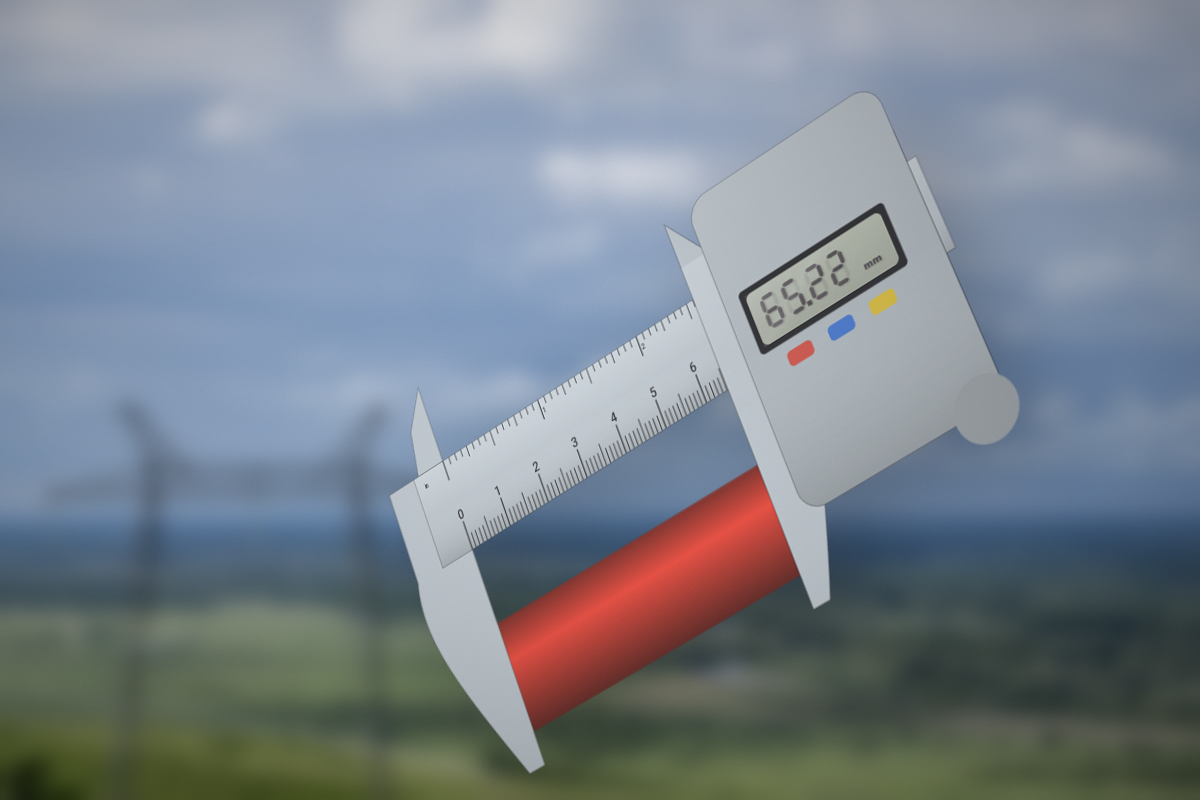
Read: value=65.22 unit=mm
